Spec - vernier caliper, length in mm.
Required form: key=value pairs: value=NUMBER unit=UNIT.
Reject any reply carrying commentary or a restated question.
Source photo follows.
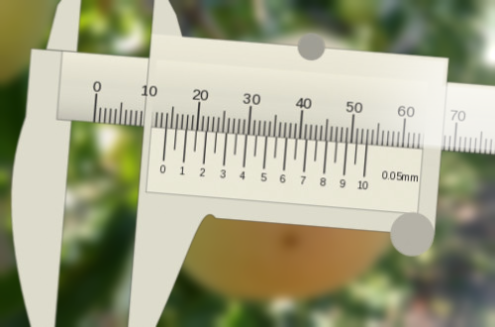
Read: value=14.0 unit=mm
